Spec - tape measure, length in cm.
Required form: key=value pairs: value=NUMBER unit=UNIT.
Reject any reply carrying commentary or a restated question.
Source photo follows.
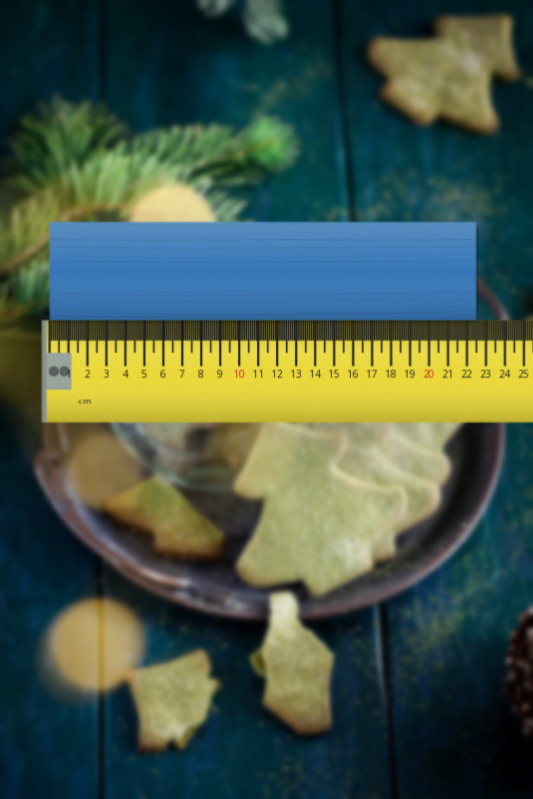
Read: value=22.5 unit=cm
